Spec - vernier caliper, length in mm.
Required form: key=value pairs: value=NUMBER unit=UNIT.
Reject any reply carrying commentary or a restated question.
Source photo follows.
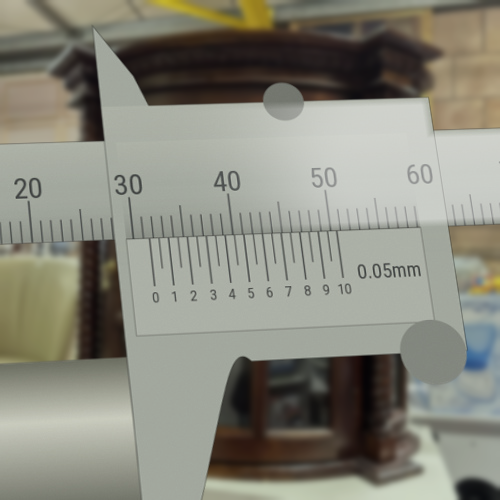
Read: value=31.6 unit=mm
